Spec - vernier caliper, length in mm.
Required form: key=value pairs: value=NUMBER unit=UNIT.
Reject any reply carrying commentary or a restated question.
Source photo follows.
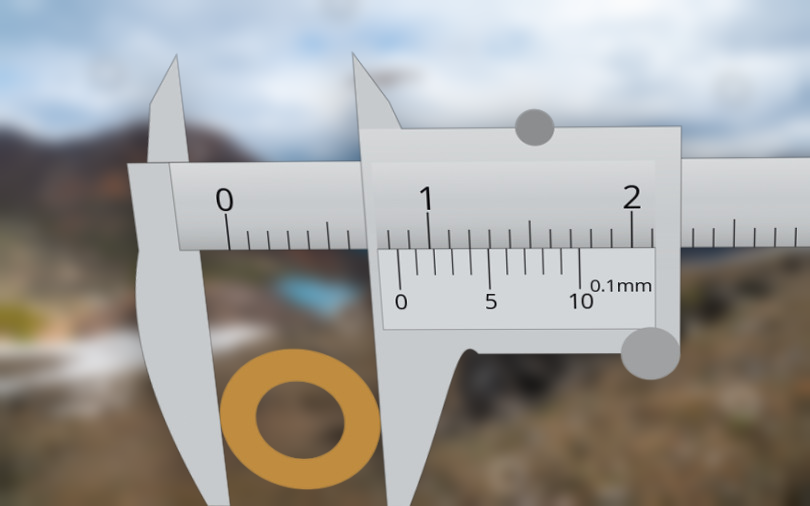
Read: value=8.4 unit=mm
